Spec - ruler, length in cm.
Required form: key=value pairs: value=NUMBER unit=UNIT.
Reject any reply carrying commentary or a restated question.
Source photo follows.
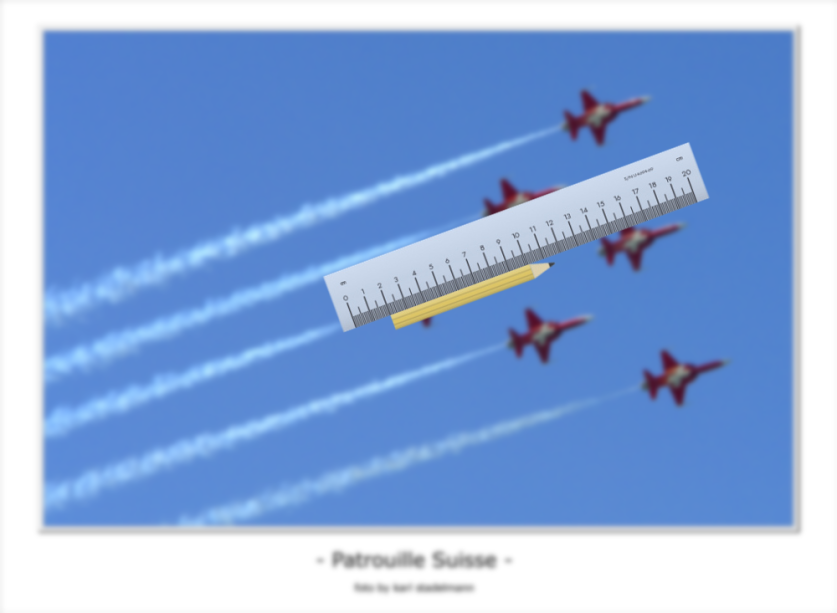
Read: value=9.5 unit=cm
